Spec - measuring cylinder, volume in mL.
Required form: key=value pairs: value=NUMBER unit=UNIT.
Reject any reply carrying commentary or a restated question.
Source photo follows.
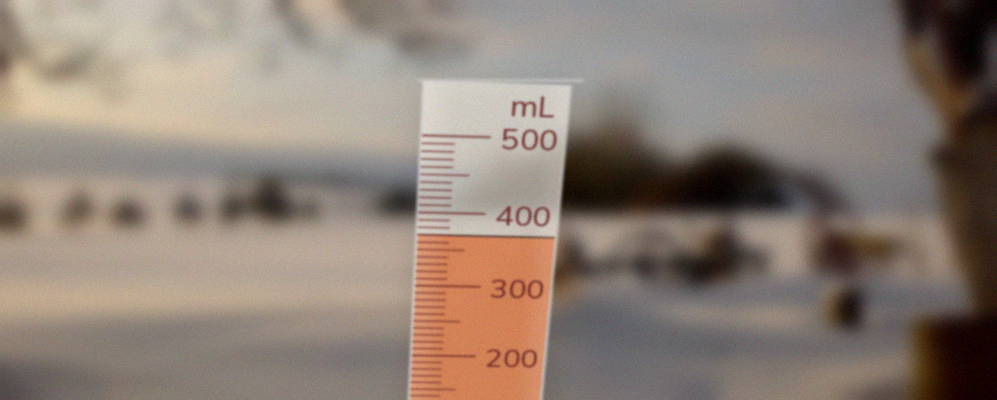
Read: value=370 unit=mL
